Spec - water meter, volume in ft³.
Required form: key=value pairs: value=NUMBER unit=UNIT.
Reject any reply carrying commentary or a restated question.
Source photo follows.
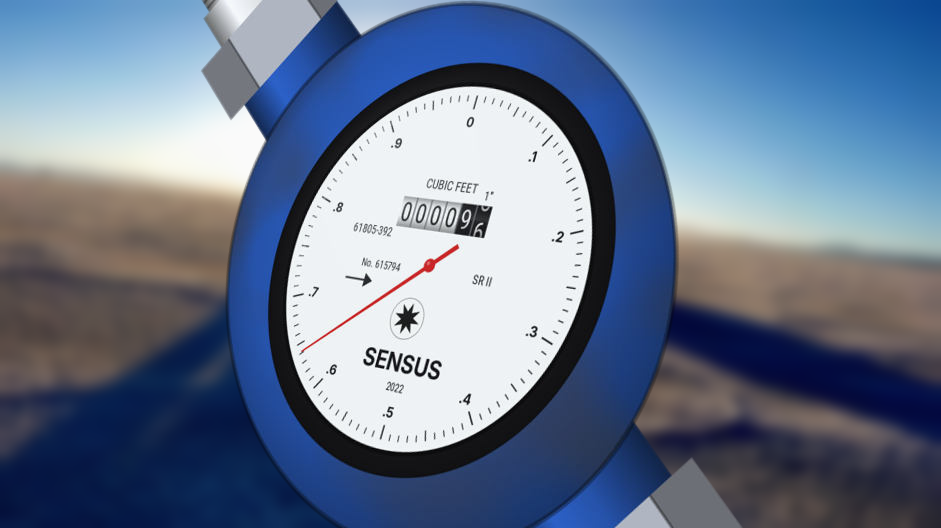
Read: value=95.64 unit=ft³
